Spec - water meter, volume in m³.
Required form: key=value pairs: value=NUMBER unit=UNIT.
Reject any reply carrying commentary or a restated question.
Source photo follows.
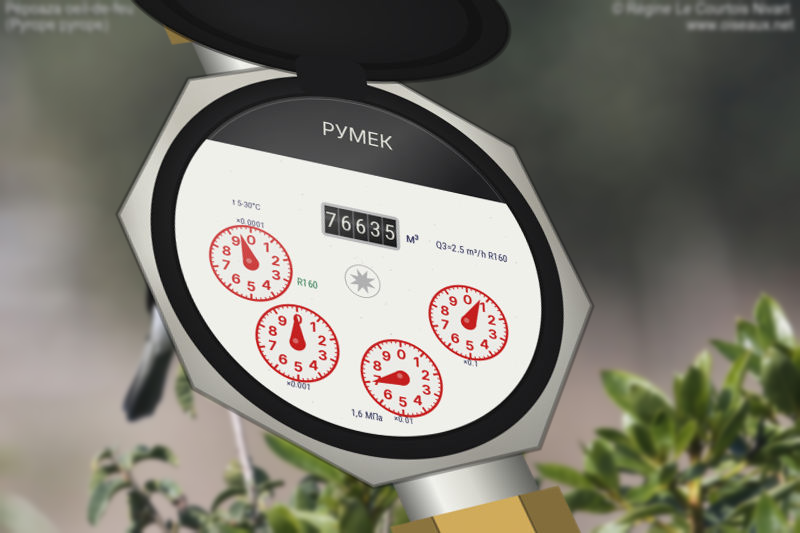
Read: value=76635.0699 unit=m³
